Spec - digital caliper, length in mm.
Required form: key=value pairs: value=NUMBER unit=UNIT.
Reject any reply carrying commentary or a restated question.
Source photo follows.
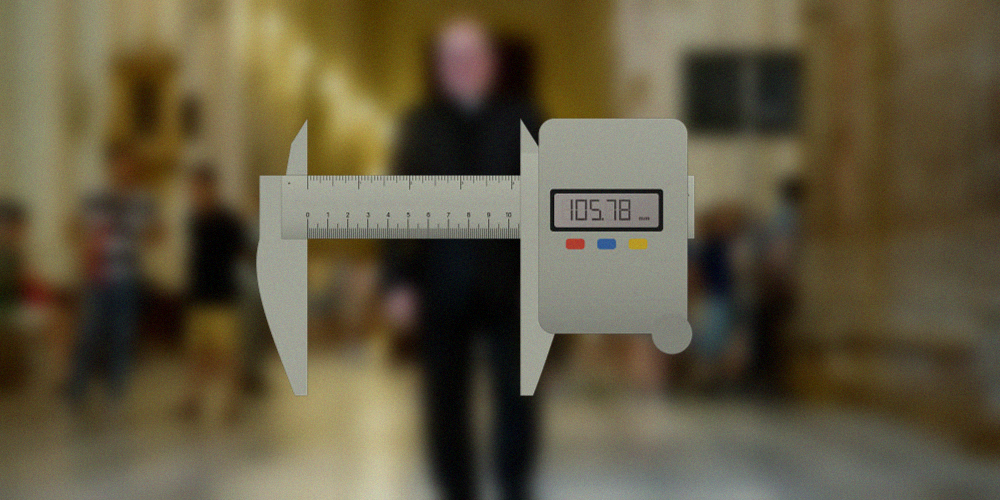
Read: value=105.78 unit=mm
